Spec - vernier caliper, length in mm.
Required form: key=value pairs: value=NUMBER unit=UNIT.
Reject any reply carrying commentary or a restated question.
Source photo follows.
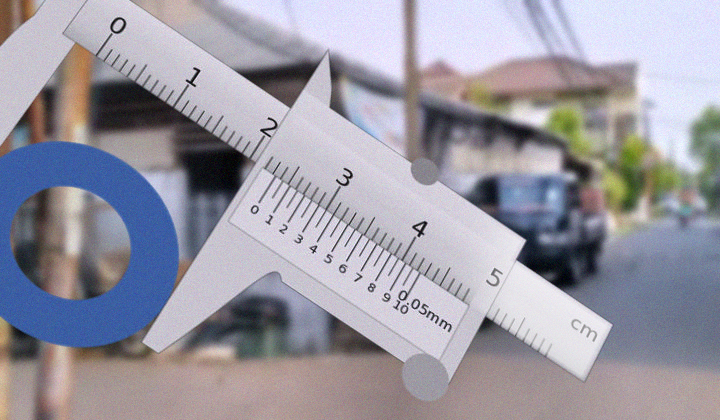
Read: value=23.4 unit=mm
